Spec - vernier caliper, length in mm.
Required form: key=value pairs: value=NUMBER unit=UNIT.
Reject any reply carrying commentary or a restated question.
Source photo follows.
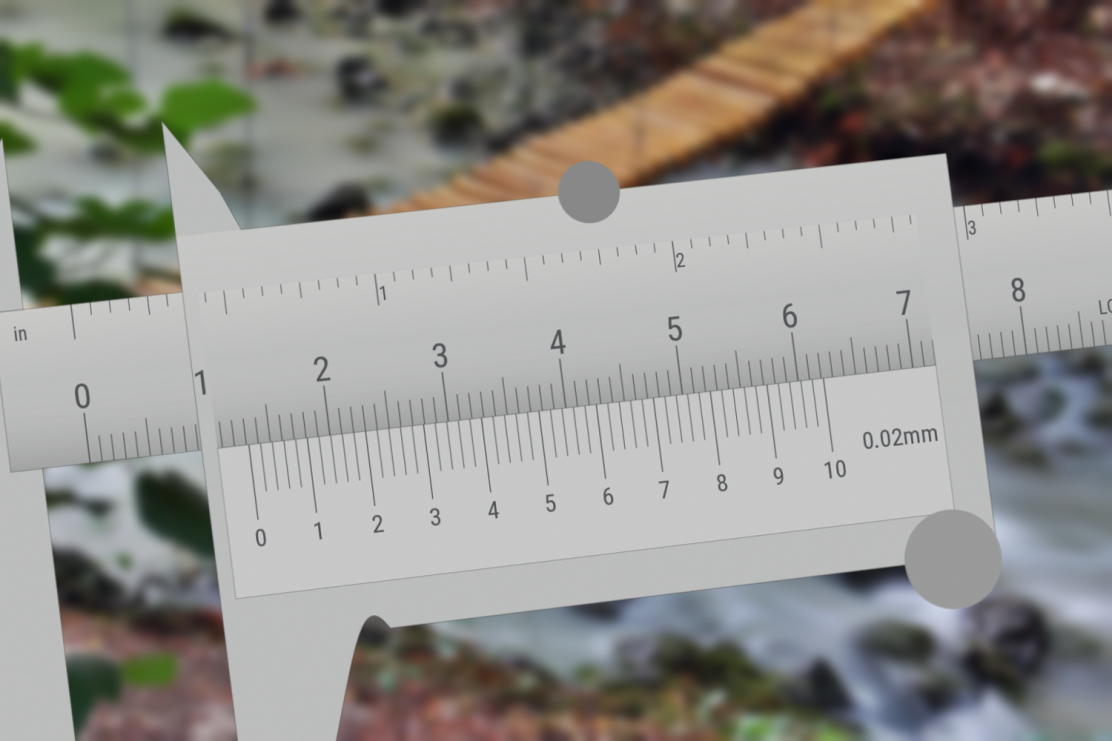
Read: value=13.2 unit=mm
